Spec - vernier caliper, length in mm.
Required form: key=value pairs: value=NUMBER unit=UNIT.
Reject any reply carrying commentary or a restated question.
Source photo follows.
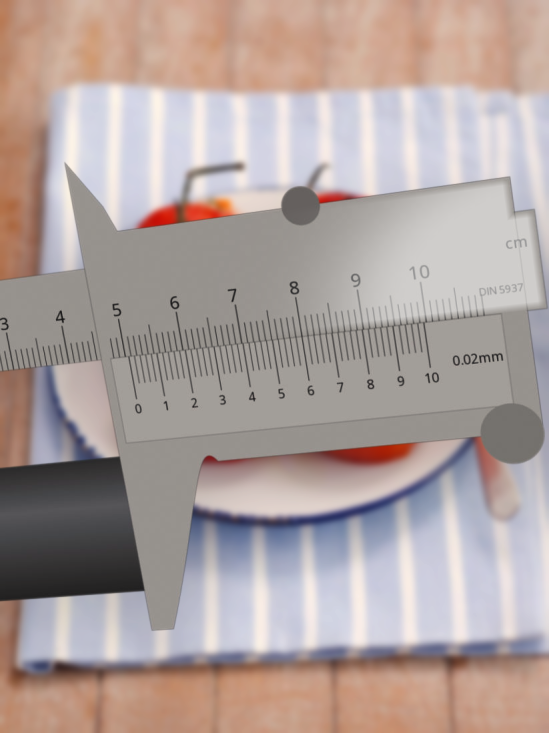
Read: value=50.6 unit=mm
